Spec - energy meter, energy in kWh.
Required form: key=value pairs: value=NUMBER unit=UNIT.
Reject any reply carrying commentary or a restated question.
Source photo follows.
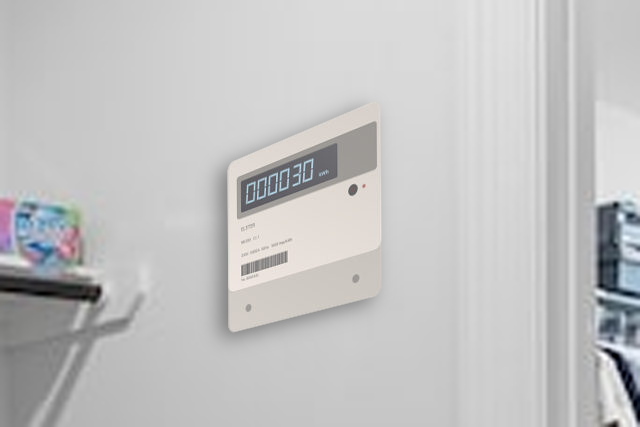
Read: value=30 unit=kWh
